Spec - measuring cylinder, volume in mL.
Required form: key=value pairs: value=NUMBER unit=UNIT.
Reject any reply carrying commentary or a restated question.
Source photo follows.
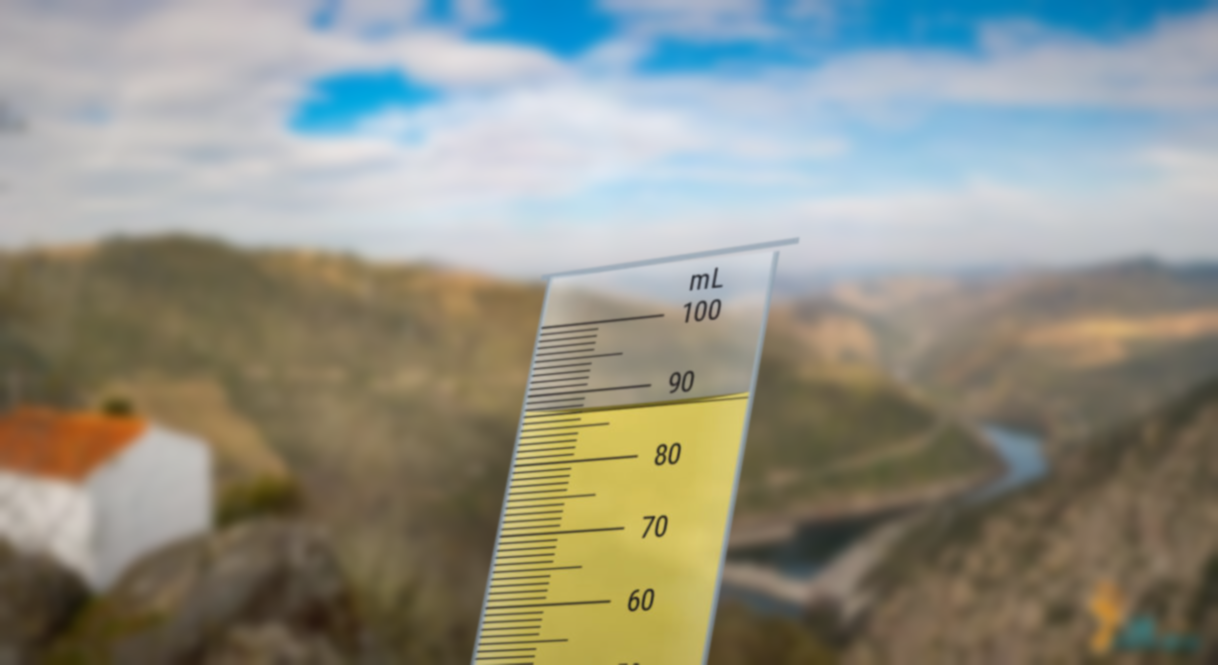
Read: value=87 unit=mL
